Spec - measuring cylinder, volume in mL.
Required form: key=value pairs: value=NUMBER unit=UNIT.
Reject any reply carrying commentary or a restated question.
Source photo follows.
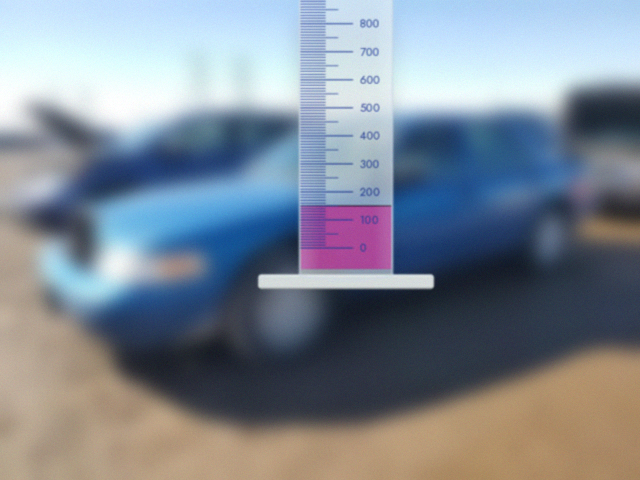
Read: value=150 unit=mL
